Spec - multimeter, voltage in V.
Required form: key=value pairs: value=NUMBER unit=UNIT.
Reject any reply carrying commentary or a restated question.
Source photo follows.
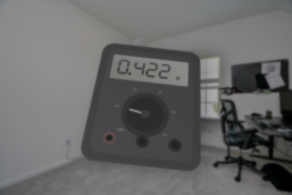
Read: value=0.422 unit=V
